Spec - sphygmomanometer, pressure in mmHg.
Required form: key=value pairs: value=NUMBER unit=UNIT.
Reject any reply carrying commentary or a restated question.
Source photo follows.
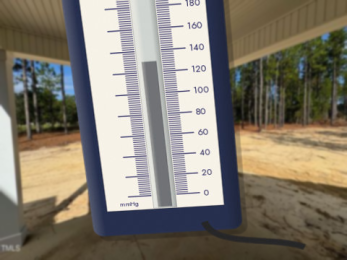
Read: value=130 unit=mmHg
